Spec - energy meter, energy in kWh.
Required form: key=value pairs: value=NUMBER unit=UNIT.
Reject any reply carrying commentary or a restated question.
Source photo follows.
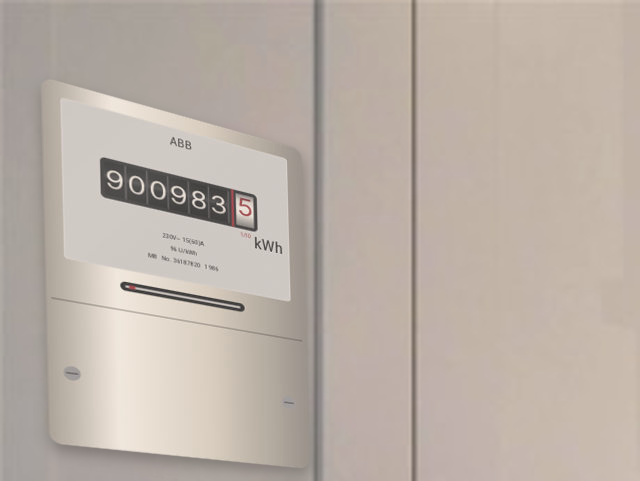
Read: value=900983.5 unit=kWh
